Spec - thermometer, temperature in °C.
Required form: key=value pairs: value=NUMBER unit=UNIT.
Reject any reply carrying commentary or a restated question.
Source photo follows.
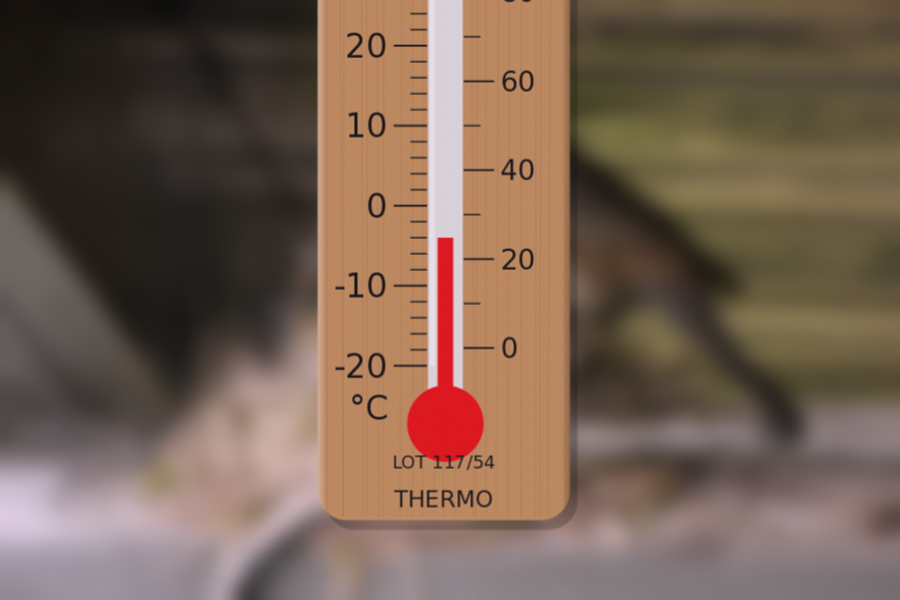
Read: value=-4 unit=°C
